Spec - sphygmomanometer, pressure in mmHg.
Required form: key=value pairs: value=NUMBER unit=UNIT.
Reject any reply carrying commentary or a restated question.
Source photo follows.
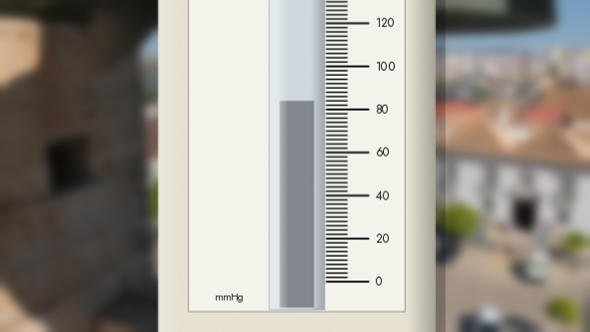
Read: value=84 unit=mmHg
